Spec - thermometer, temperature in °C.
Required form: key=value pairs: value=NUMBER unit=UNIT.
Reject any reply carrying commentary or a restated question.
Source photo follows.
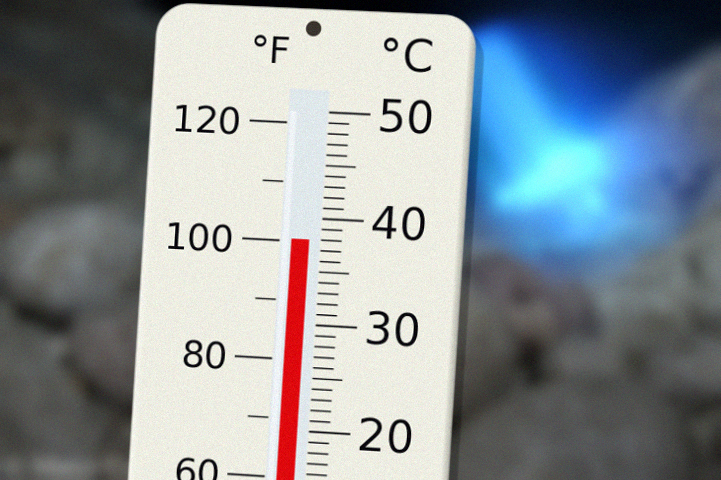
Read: value=38 unit=°C
